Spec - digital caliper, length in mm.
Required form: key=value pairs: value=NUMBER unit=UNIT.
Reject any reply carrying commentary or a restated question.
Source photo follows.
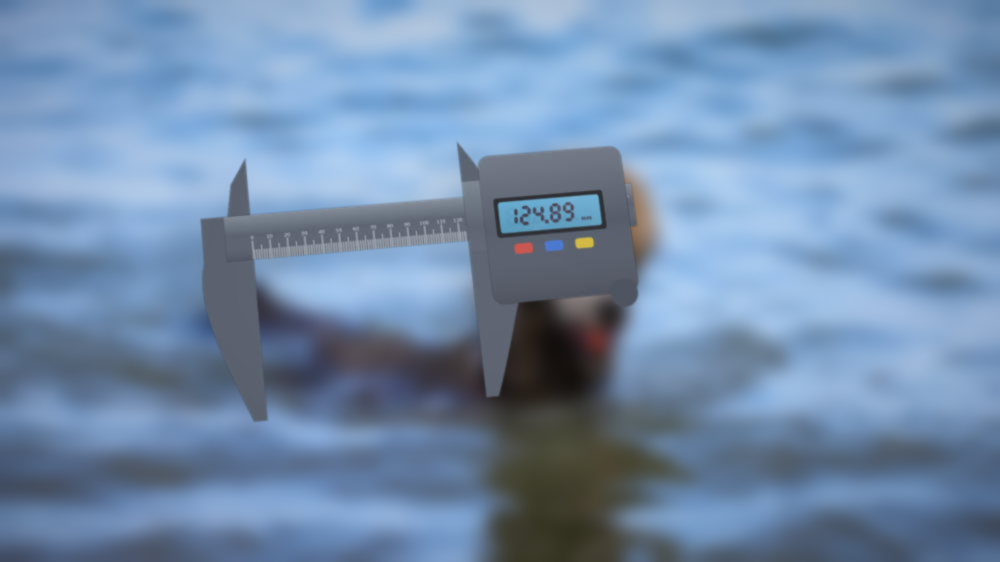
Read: value=124.89 unit=mm
